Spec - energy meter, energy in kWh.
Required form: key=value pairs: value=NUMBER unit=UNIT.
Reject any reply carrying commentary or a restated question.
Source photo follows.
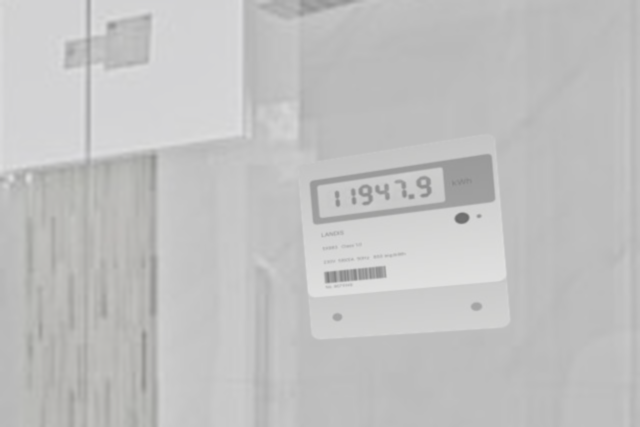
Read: value=11947.9 unit=kWh
